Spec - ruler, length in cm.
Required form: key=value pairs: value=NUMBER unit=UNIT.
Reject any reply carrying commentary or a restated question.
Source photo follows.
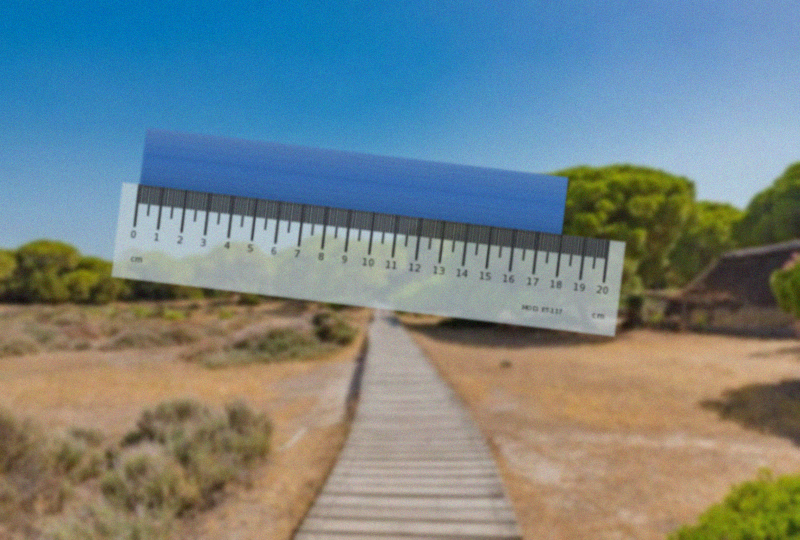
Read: value=18 unit=cm
